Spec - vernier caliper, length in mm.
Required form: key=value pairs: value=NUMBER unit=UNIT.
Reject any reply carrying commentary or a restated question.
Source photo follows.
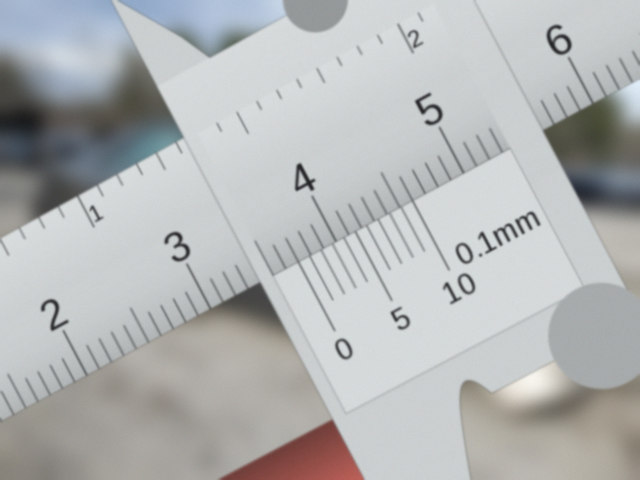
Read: value=37.0 unit=mm
